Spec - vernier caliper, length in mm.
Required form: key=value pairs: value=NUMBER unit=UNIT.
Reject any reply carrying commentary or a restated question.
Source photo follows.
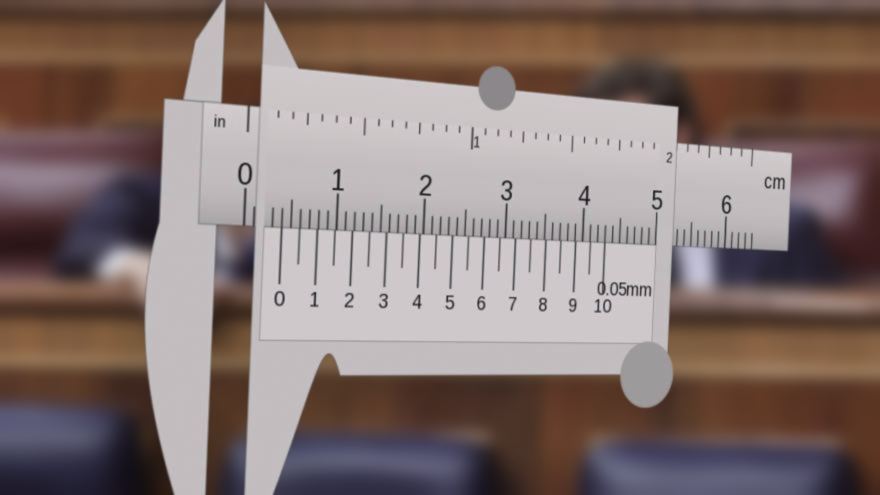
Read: value=4.0 unit=mm
